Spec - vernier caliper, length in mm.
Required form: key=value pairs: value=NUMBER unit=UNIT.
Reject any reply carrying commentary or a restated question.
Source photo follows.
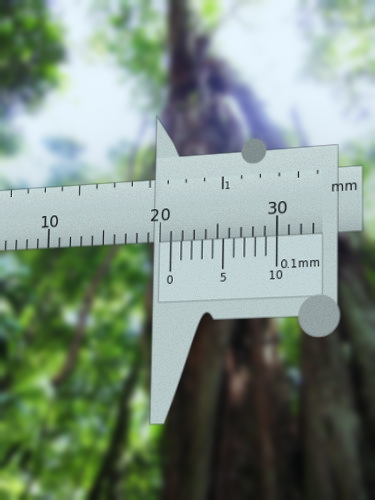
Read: value=21.0 unit=mm
